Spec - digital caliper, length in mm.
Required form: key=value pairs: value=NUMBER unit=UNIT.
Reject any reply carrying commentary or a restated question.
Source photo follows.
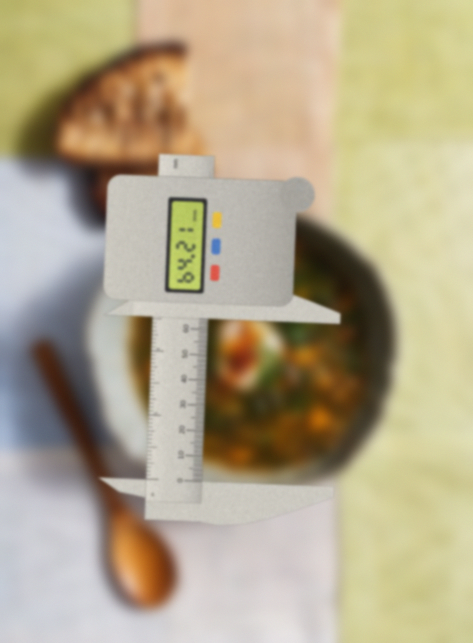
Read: value=64.21 unit=mm
